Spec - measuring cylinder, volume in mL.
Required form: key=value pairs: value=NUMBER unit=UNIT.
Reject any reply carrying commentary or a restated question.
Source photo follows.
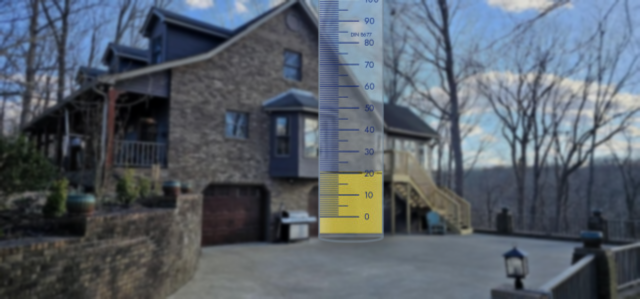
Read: value=20 unit=mL
